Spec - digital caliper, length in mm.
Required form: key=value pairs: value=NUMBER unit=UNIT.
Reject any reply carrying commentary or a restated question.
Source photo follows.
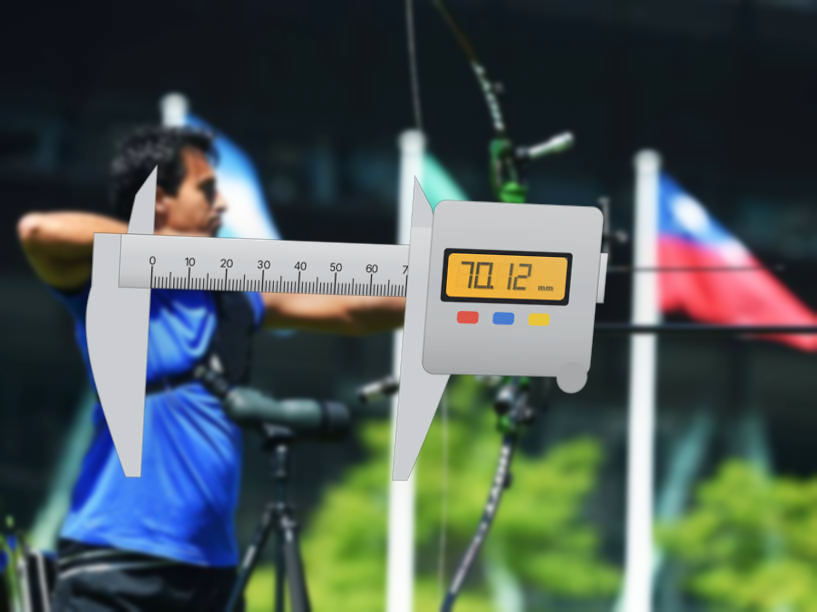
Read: value=70.12 unit=mm
